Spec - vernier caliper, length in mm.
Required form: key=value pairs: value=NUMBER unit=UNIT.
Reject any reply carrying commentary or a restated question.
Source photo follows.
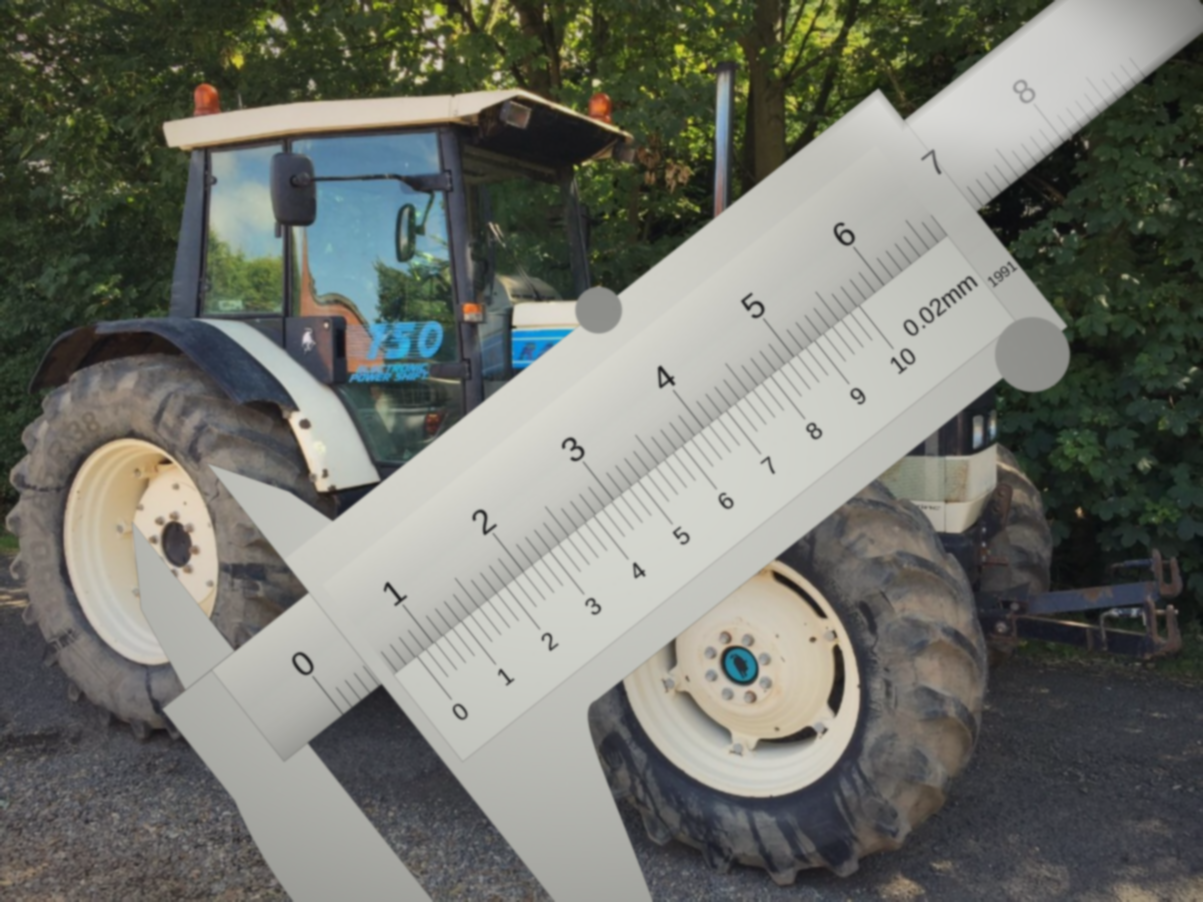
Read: value=8.2 unit=mm
